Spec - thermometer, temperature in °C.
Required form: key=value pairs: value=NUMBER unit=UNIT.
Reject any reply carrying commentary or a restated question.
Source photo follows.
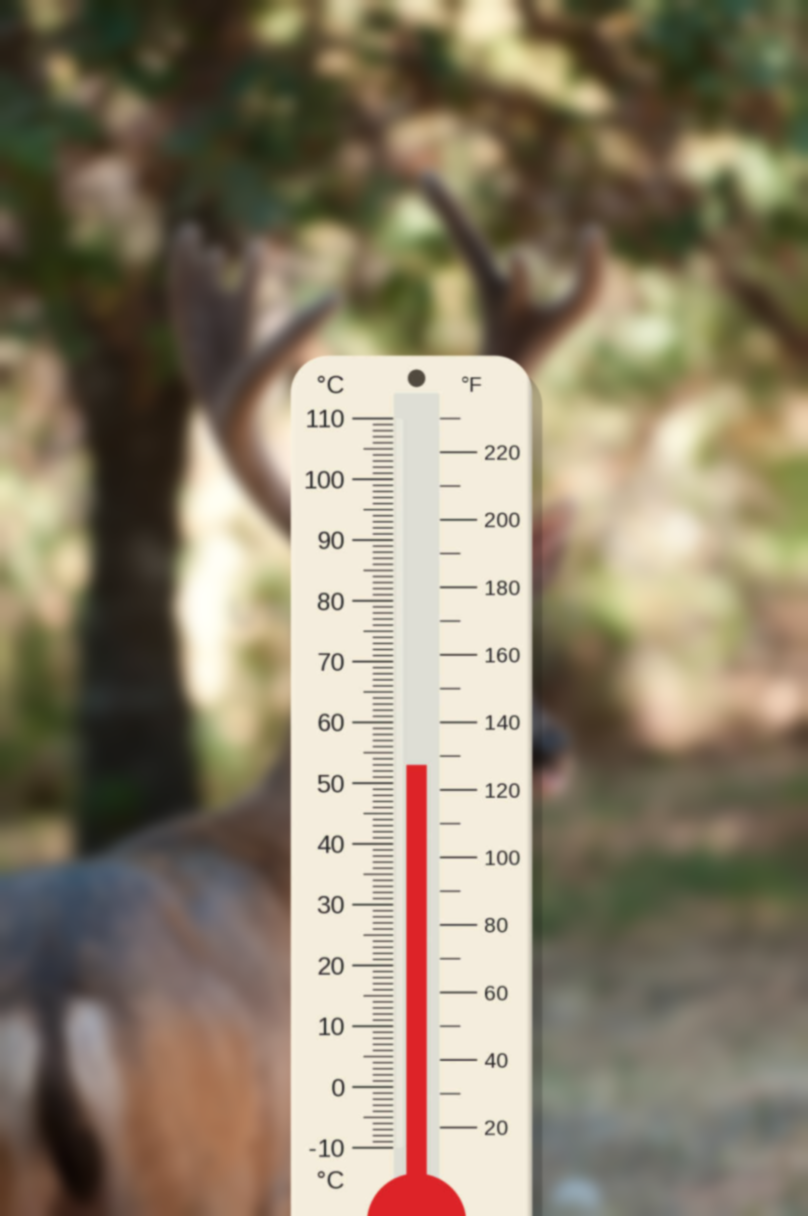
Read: value=53 unit=°C
